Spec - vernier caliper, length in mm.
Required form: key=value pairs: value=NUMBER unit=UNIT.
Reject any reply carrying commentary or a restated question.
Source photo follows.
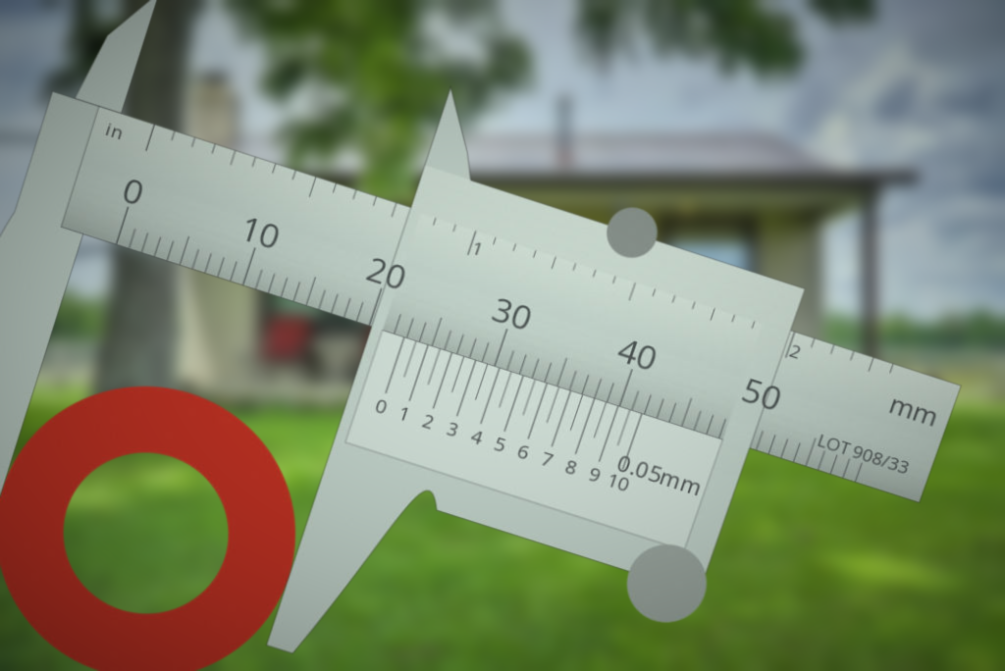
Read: value=22.8 unit=mm
